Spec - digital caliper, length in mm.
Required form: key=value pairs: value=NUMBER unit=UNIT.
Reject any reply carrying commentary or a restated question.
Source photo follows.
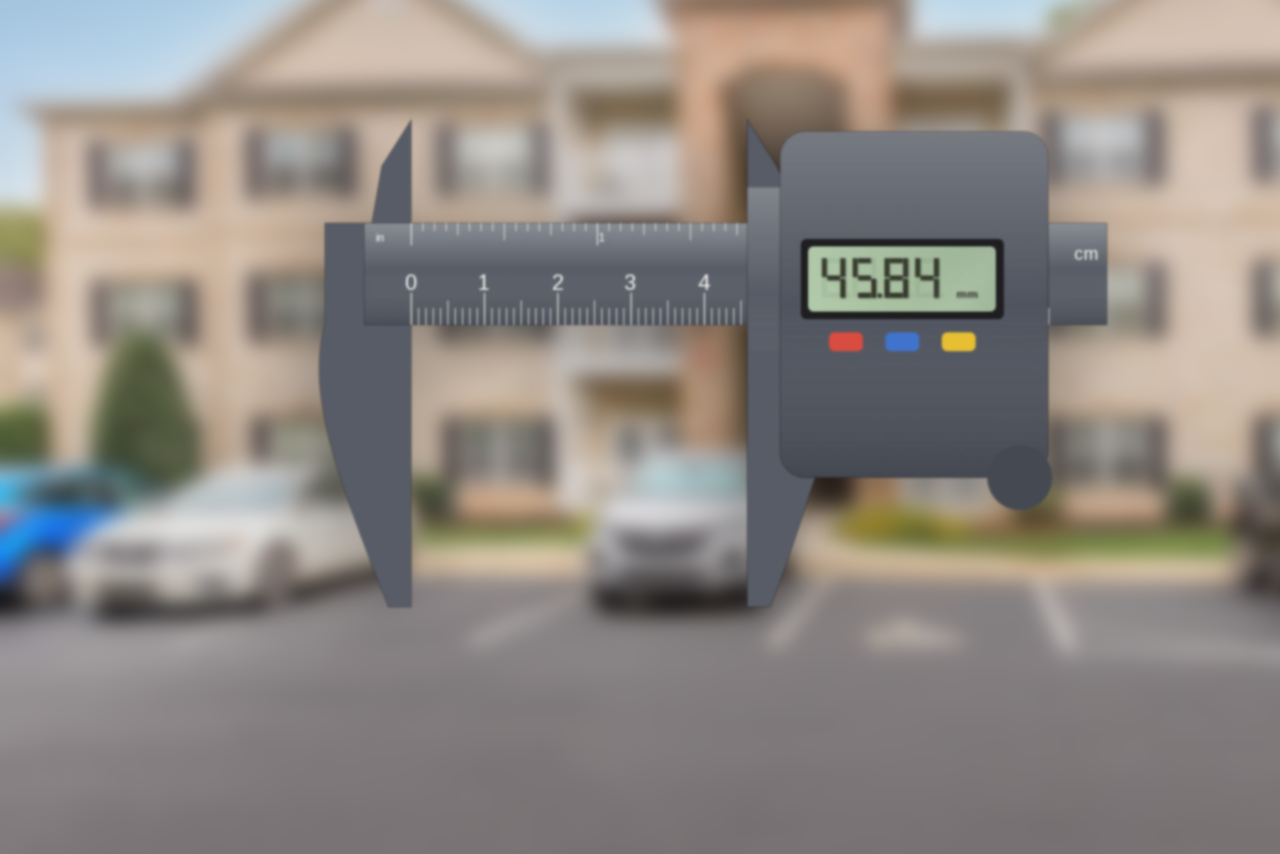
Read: value=45.84 unit=mm
